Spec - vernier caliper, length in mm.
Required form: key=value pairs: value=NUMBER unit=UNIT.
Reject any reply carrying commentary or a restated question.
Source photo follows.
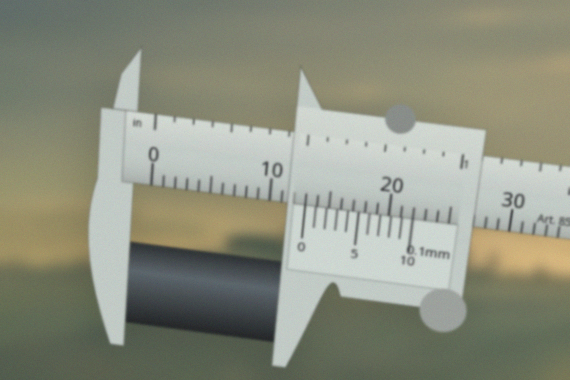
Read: value=13.0 unit=mm
